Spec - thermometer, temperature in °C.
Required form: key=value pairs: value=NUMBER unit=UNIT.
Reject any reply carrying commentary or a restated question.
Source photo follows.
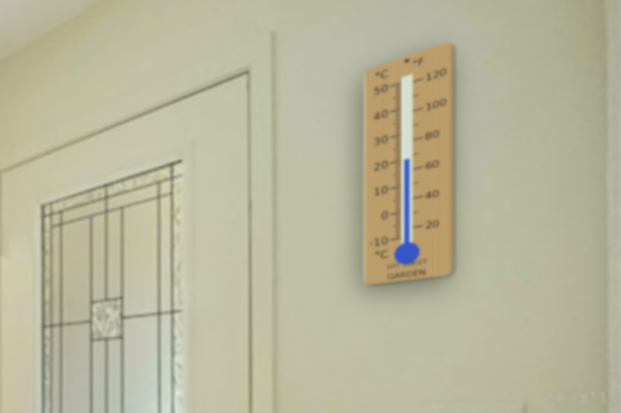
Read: value=20 unit=°C
